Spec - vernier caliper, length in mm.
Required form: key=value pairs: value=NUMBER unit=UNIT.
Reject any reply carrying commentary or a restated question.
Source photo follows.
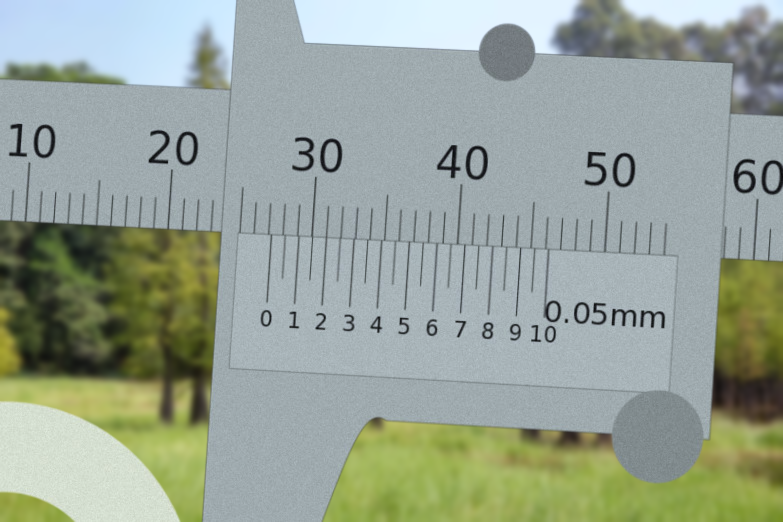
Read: value=27.2 unit=mm
